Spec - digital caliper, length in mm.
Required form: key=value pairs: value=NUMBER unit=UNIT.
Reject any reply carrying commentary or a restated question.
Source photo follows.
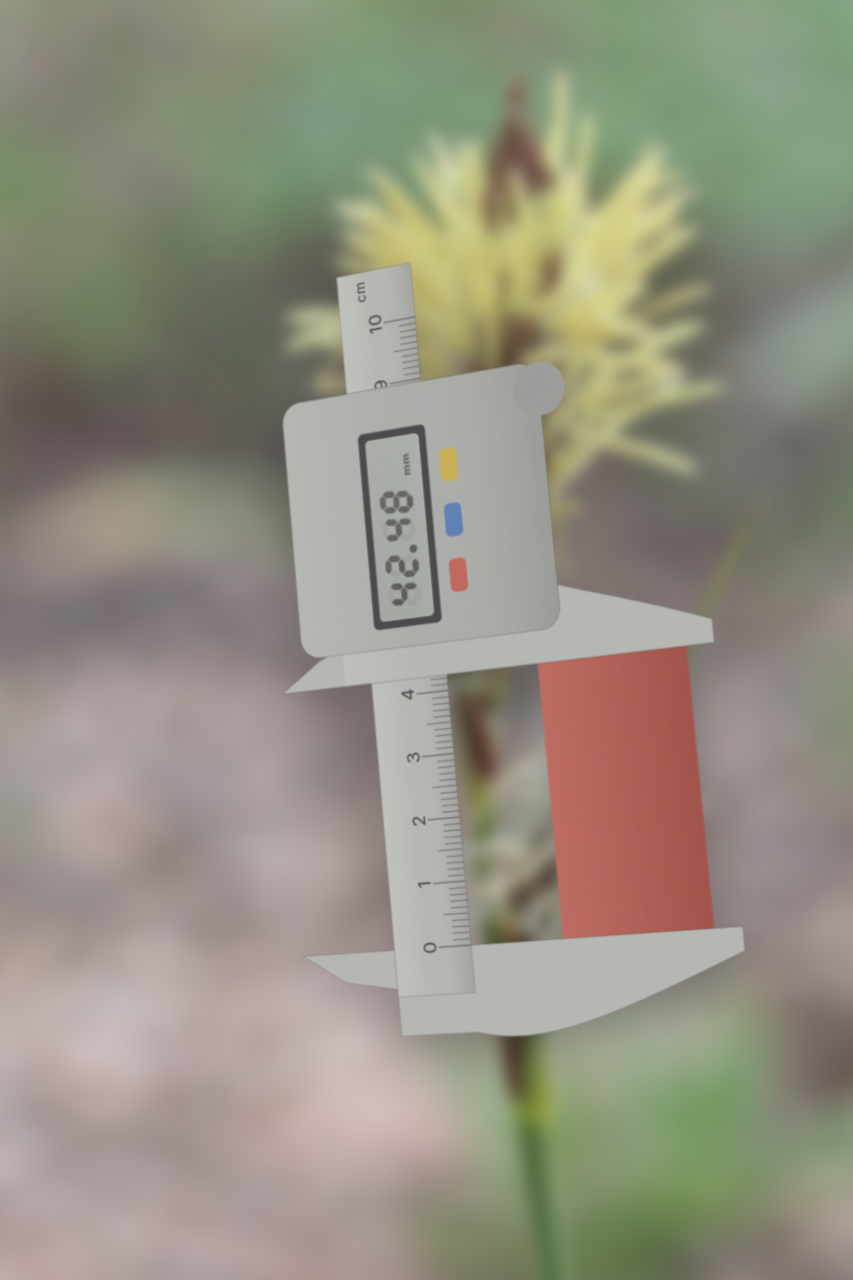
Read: value=42.48 unit=mm
